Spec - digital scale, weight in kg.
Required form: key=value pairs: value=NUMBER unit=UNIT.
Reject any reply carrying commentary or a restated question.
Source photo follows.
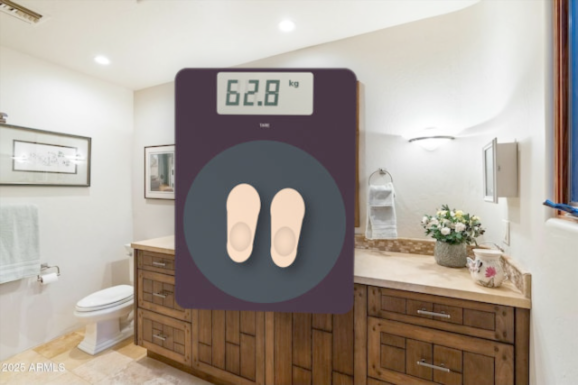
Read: value=62.8 unit=kg
